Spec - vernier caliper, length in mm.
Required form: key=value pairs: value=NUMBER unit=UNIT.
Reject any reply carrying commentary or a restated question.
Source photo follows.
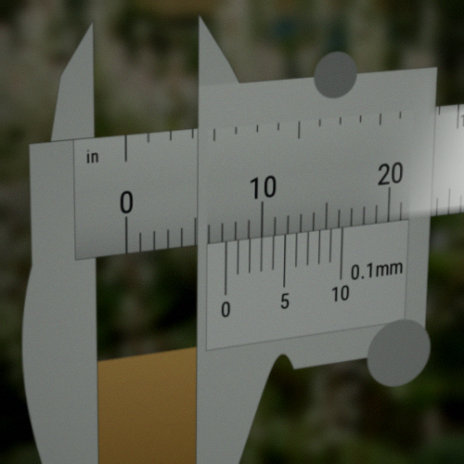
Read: value=7.3 unit=mm
